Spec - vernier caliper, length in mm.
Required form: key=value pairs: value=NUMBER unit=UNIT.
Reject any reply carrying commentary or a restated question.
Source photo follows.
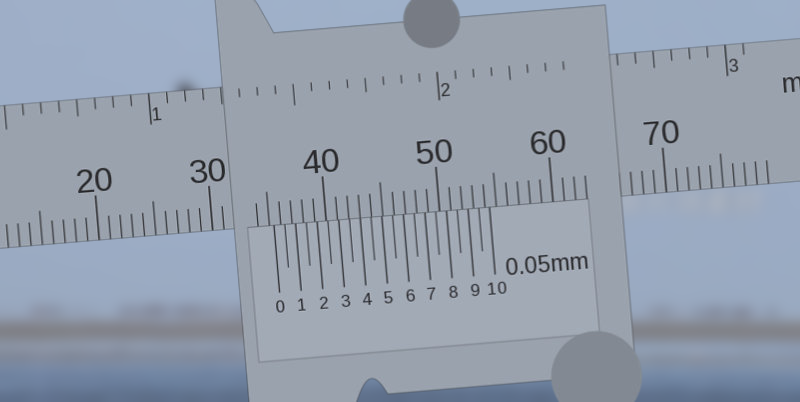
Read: value=35.4 unit=mm
